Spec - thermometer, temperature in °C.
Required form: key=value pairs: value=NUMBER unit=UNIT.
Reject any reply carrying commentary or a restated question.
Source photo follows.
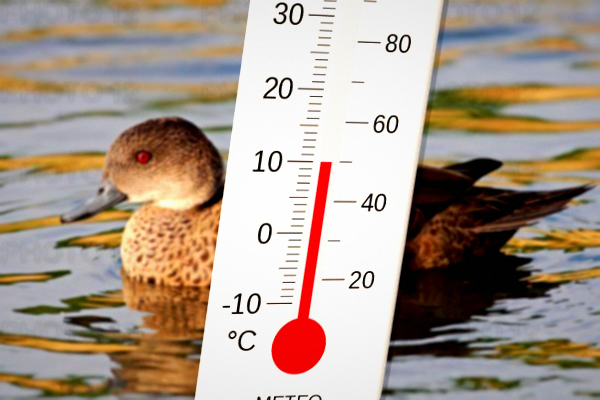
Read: value=10 unit=°C
